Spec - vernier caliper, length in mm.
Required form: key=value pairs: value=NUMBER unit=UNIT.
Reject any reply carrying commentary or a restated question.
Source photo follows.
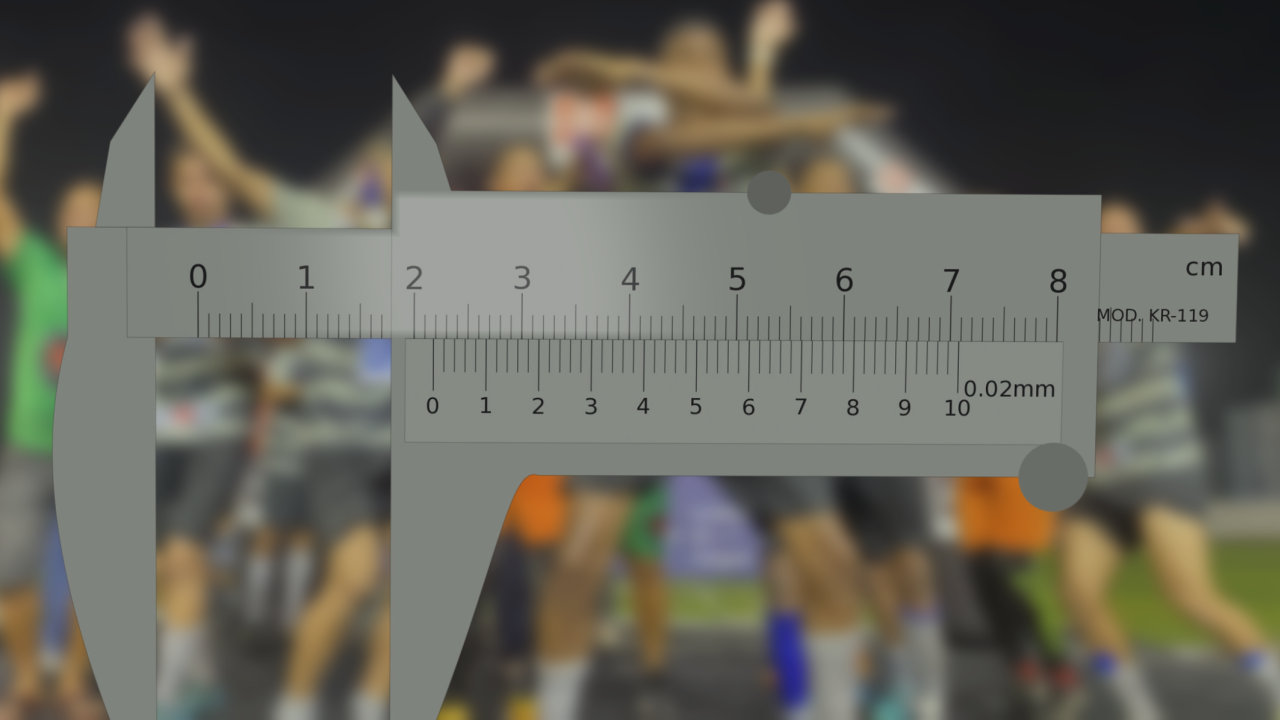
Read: value=21.8 unit=mm
